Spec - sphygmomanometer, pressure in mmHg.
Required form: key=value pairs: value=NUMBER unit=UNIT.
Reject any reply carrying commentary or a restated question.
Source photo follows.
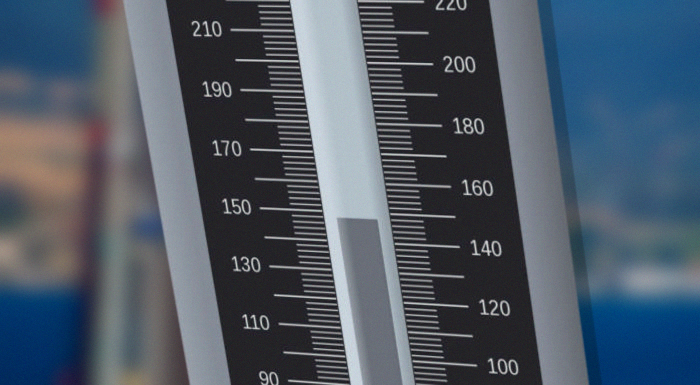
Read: value=148 unit=mmHg
